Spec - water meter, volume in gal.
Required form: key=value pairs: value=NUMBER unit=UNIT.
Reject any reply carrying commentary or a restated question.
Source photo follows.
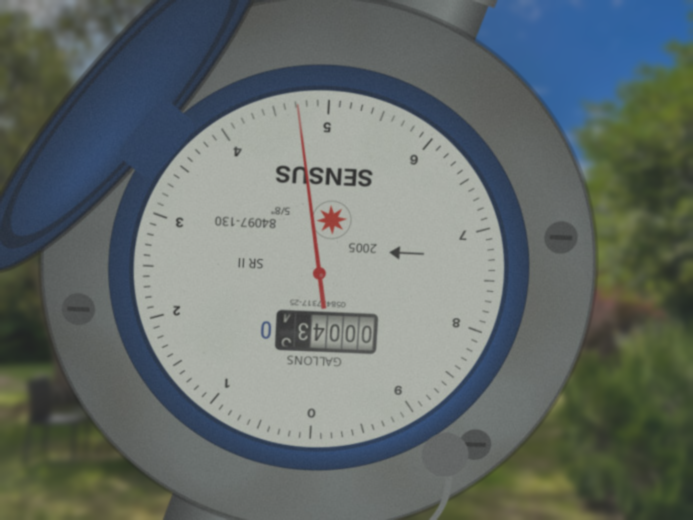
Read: value=4334.7 unit=gal
